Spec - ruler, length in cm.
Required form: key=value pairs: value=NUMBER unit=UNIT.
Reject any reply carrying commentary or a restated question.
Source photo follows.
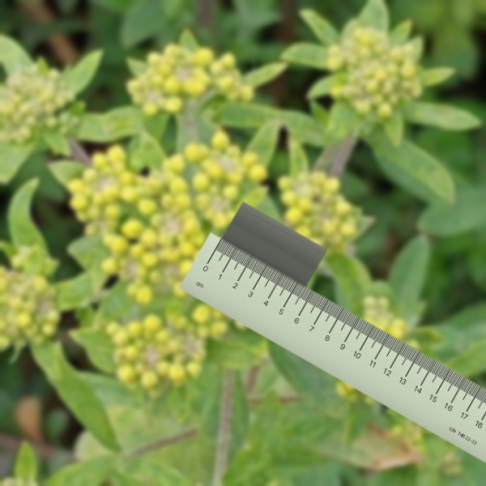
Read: value=5.5 unit=cm
